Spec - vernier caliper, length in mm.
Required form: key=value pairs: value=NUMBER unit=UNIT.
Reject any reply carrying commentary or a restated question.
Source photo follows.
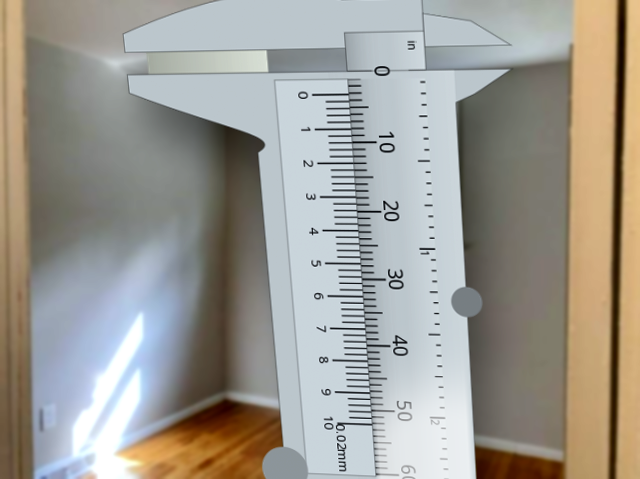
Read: value=3.2 unit=mm
